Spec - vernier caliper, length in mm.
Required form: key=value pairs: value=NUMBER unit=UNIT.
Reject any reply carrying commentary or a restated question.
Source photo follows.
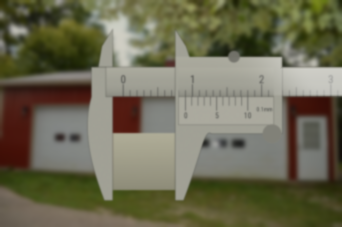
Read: value=9.0 unit=mm
